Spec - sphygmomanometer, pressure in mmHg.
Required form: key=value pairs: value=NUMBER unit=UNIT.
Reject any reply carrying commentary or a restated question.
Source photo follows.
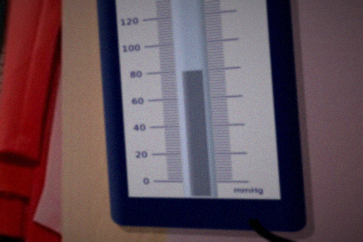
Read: value=80 unit=mmHg
